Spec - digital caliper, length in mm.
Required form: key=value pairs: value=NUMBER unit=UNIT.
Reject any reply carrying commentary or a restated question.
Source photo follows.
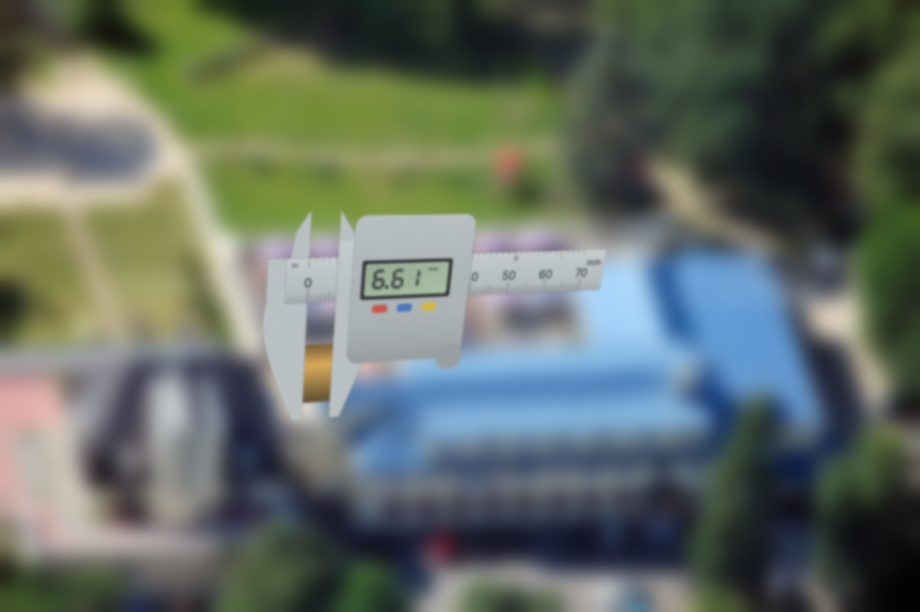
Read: value=6.61 unit=mm
